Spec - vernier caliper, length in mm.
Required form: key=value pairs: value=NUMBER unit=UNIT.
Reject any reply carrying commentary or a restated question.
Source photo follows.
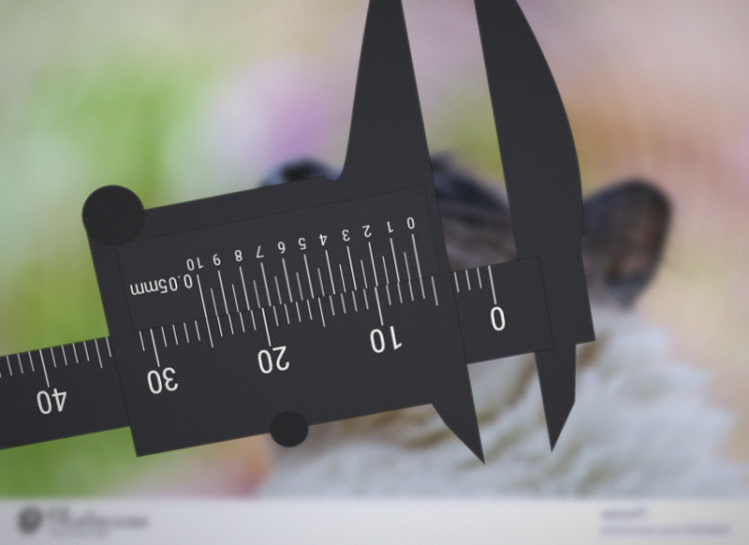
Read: value=6.0 unit=mm
